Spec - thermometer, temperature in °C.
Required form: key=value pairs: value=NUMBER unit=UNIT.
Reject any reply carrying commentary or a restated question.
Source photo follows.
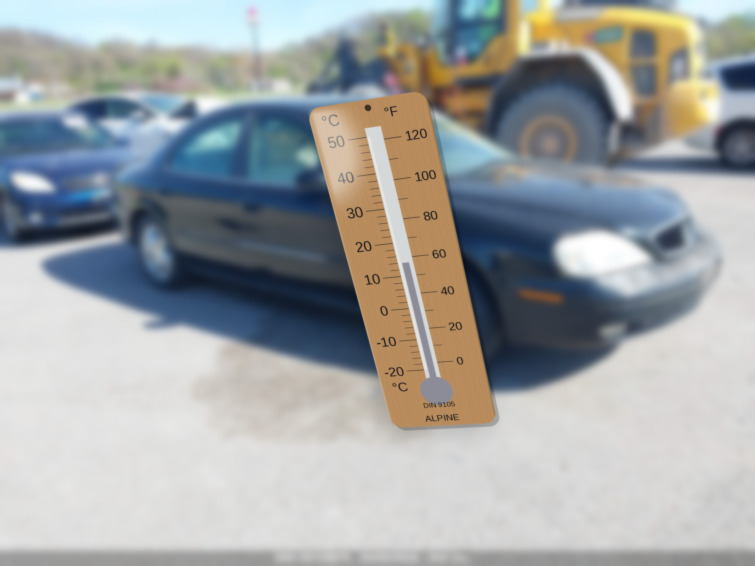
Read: value=14 unit=°C
